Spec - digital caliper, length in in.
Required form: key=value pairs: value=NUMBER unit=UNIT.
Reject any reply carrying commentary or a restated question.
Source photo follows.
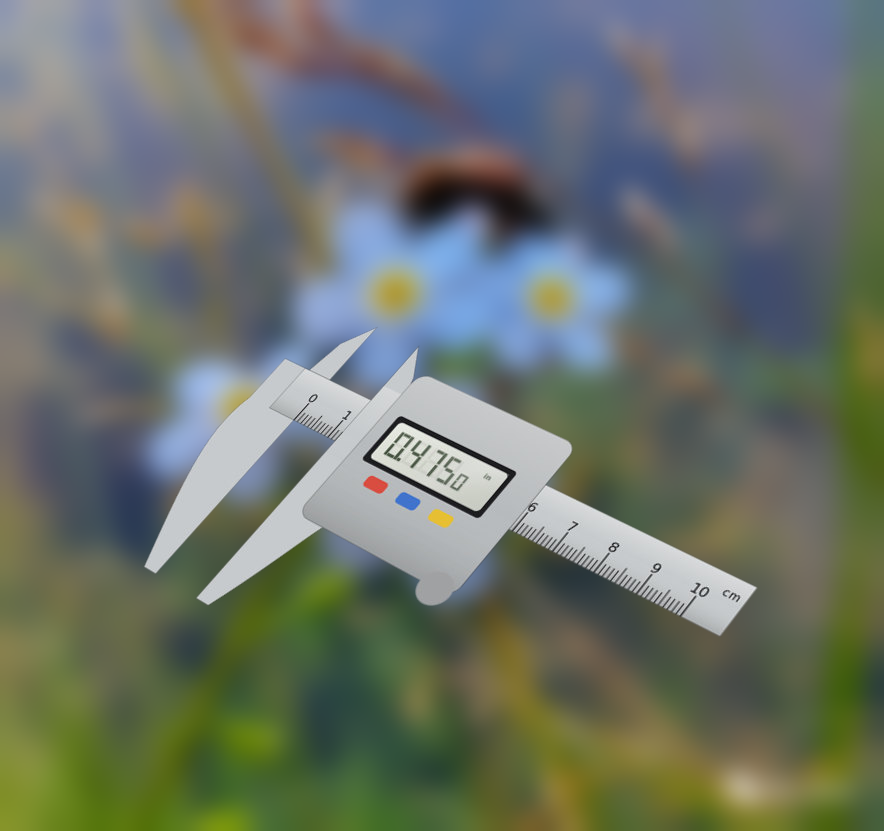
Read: value=0.4750 unit=in
